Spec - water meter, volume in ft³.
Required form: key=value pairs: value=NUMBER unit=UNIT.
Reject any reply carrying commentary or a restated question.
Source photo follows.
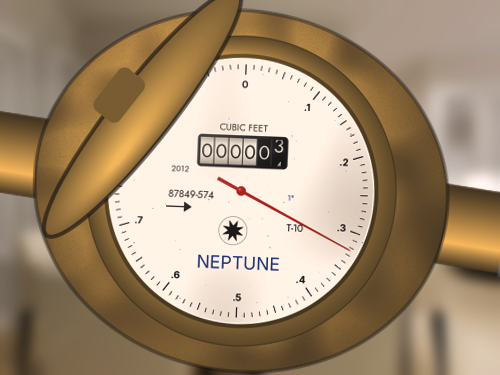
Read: value=3.32 unit=ft³
